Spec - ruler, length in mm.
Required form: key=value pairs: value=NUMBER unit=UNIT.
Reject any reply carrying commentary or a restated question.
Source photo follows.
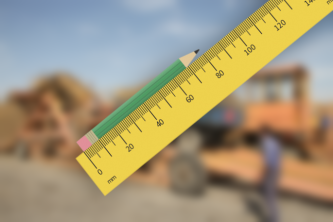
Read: value=80 unit=mm
